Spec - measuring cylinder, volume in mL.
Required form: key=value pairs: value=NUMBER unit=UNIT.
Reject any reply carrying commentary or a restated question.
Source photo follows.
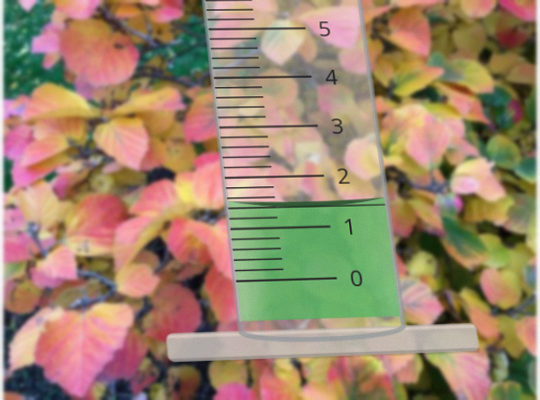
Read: value=1.4 unit=mL
